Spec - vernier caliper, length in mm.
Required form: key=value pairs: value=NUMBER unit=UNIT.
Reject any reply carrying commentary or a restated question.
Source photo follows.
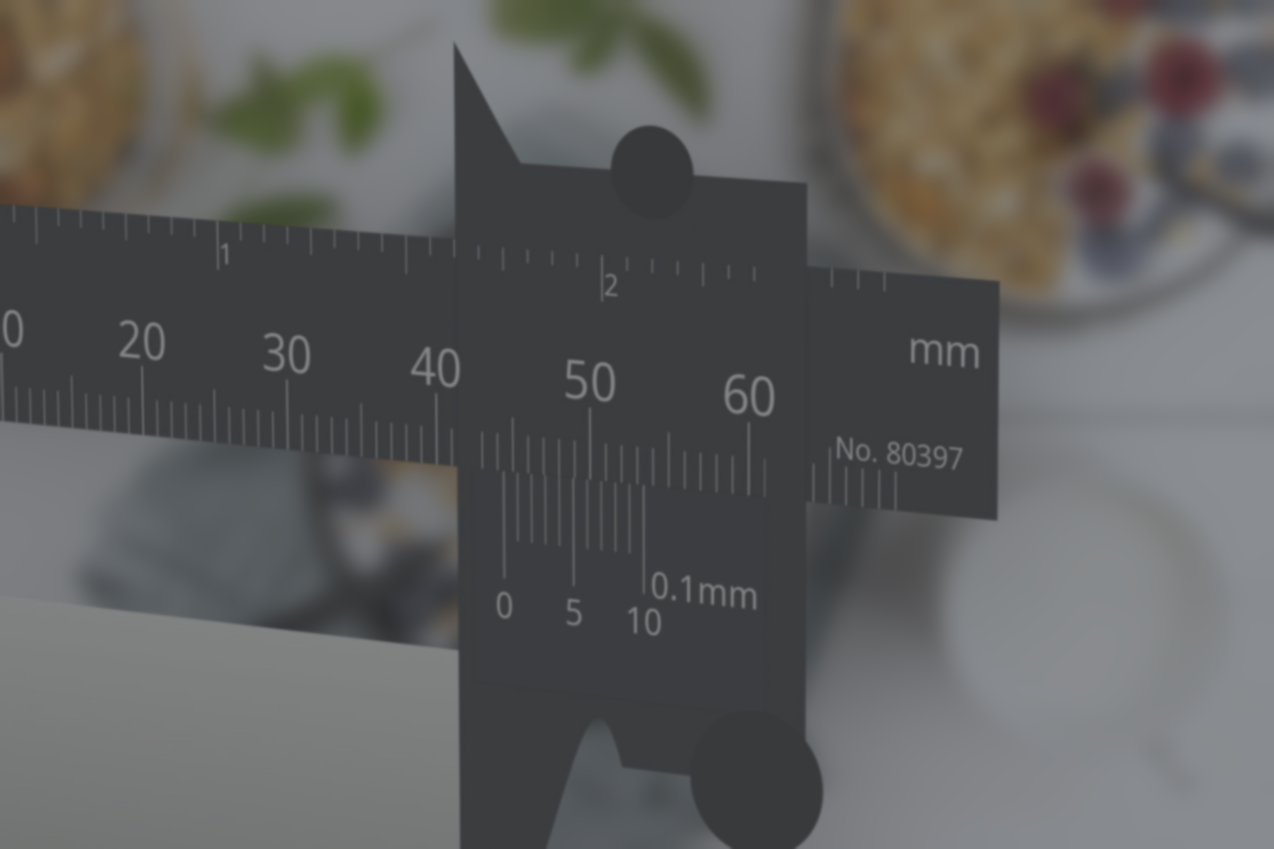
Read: value=44.4 unit=mm
